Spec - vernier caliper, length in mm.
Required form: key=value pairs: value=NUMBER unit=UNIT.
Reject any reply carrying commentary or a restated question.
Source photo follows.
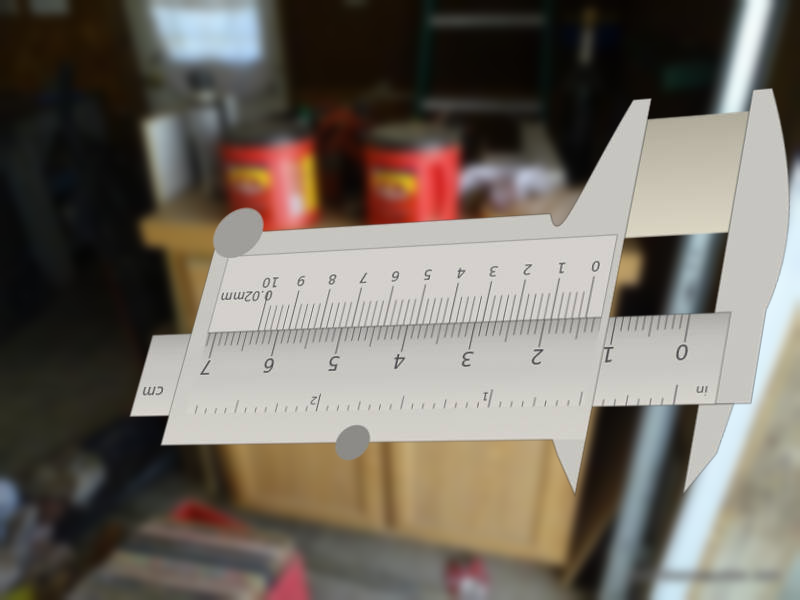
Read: value=14.2 unit=mm
